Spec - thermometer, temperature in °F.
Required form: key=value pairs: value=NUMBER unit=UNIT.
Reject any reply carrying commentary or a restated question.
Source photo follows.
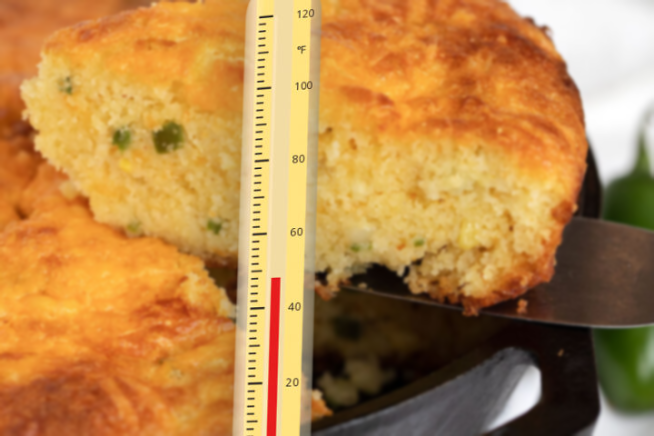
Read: value=48 unit=°F
